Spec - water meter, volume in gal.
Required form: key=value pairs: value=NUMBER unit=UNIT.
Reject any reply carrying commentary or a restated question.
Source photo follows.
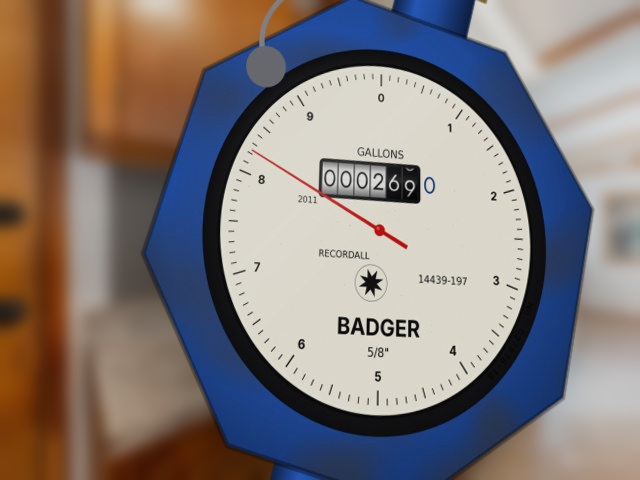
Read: value=2688.2 unit=gal
